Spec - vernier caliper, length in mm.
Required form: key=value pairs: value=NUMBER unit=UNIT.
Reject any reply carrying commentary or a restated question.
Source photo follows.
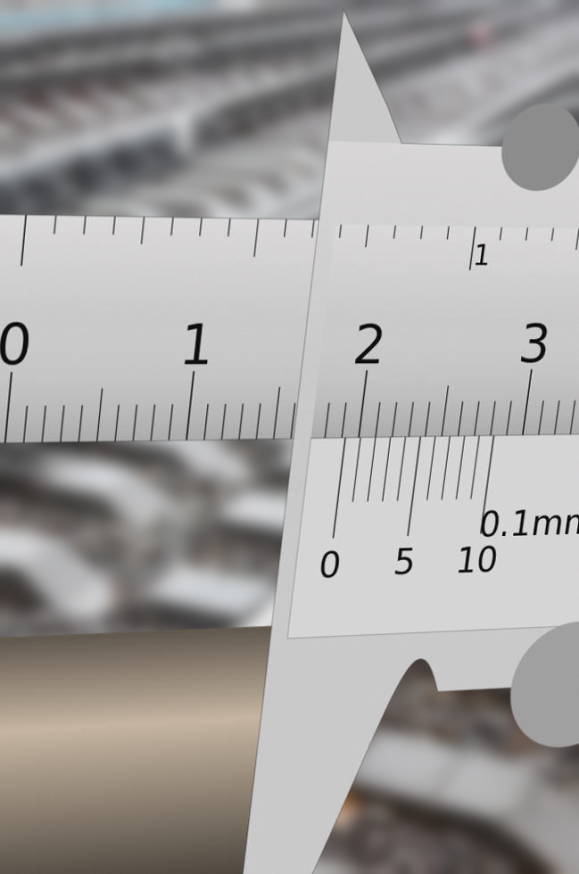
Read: value=19.2 unit=mm
